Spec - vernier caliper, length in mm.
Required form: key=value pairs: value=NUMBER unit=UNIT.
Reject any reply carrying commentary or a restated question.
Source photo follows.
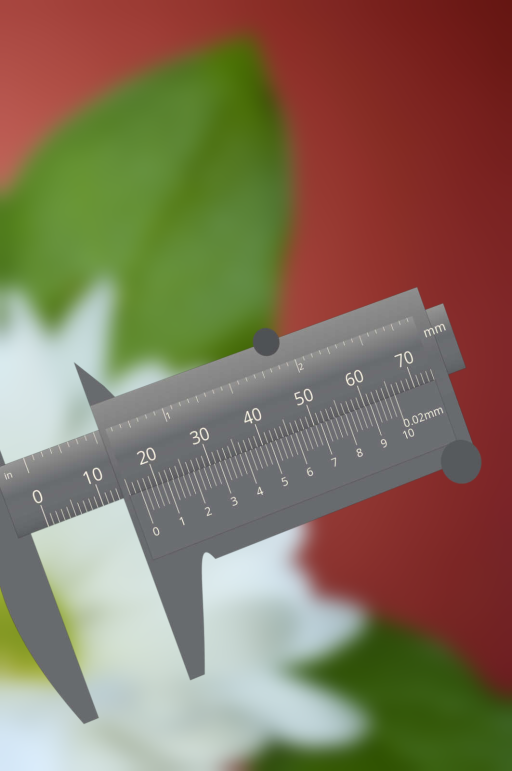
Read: value=17.0 unit=mm
